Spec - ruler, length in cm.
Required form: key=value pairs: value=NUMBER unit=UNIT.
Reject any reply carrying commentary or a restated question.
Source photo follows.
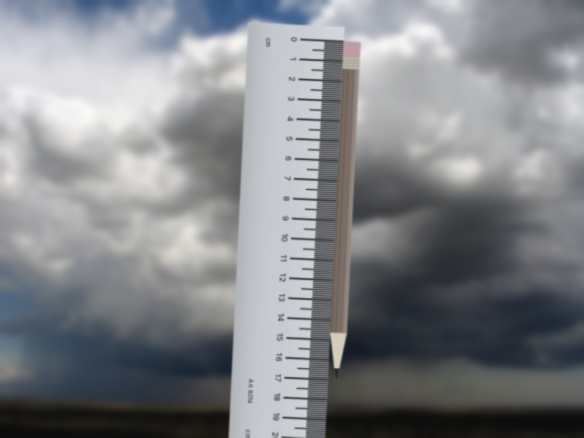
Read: value=17 unit=cm
